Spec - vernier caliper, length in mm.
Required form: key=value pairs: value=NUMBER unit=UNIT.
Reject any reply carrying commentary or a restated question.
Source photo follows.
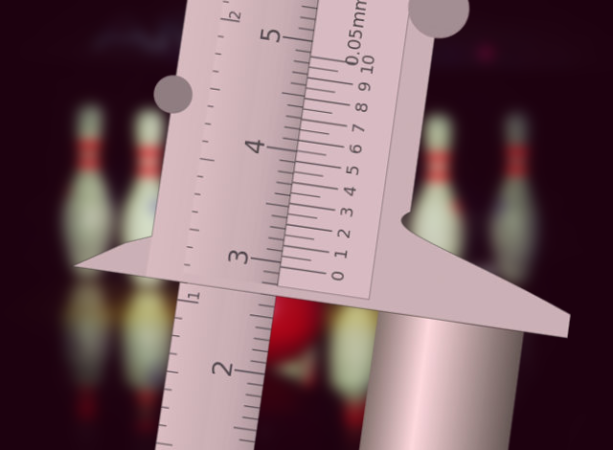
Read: value=29.6 unit=mm
